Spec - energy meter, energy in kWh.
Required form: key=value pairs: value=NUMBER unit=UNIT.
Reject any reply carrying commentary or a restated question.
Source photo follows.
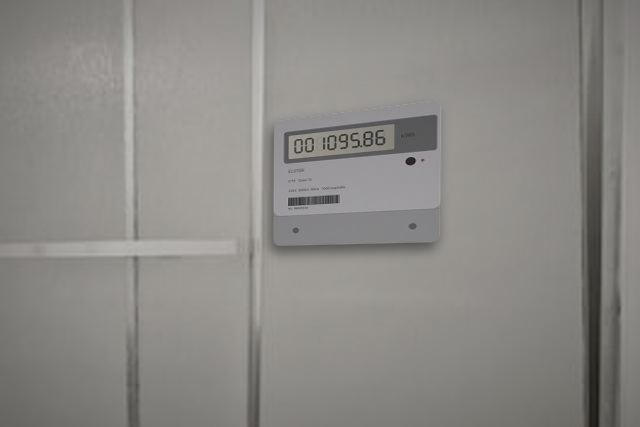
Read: value=1095.86 unit=kWh
